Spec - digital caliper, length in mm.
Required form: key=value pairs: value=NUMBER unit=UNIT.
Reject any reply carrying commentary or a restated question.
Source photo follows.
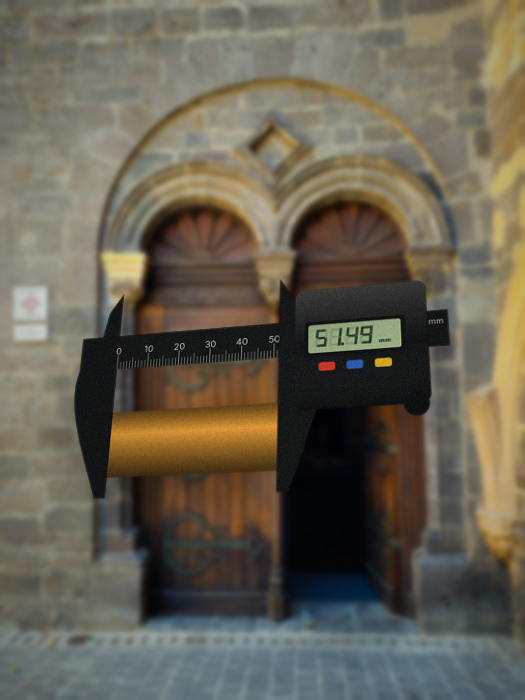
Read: value=51.49 unit=mm
